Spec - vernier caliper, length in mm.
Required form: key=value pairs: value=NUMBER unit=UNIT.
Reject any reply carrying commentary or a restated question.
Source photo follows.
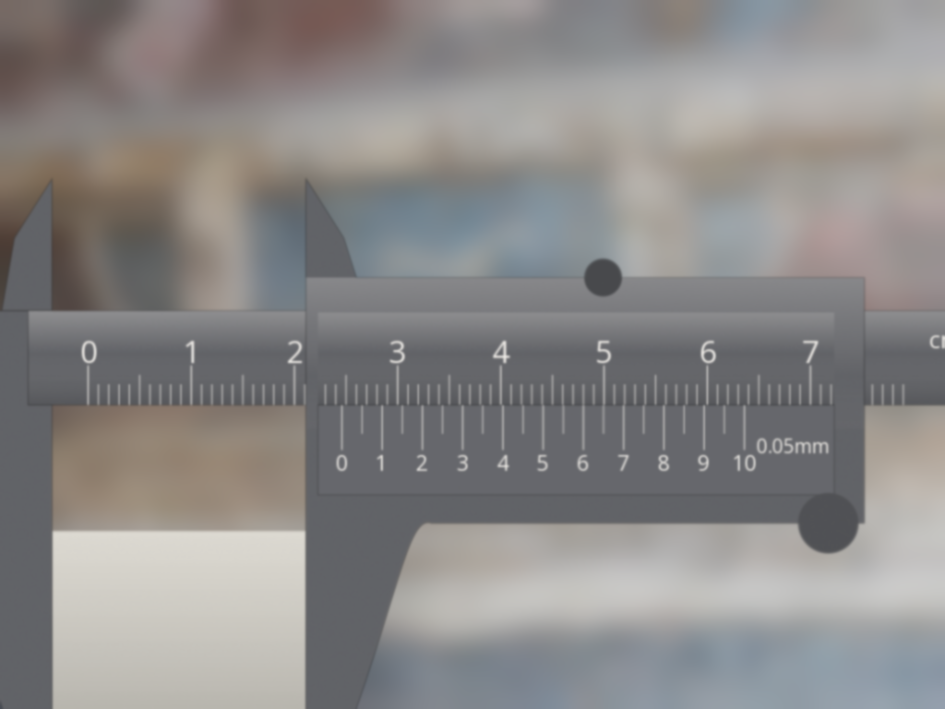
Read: value=24.6 unit=mm
